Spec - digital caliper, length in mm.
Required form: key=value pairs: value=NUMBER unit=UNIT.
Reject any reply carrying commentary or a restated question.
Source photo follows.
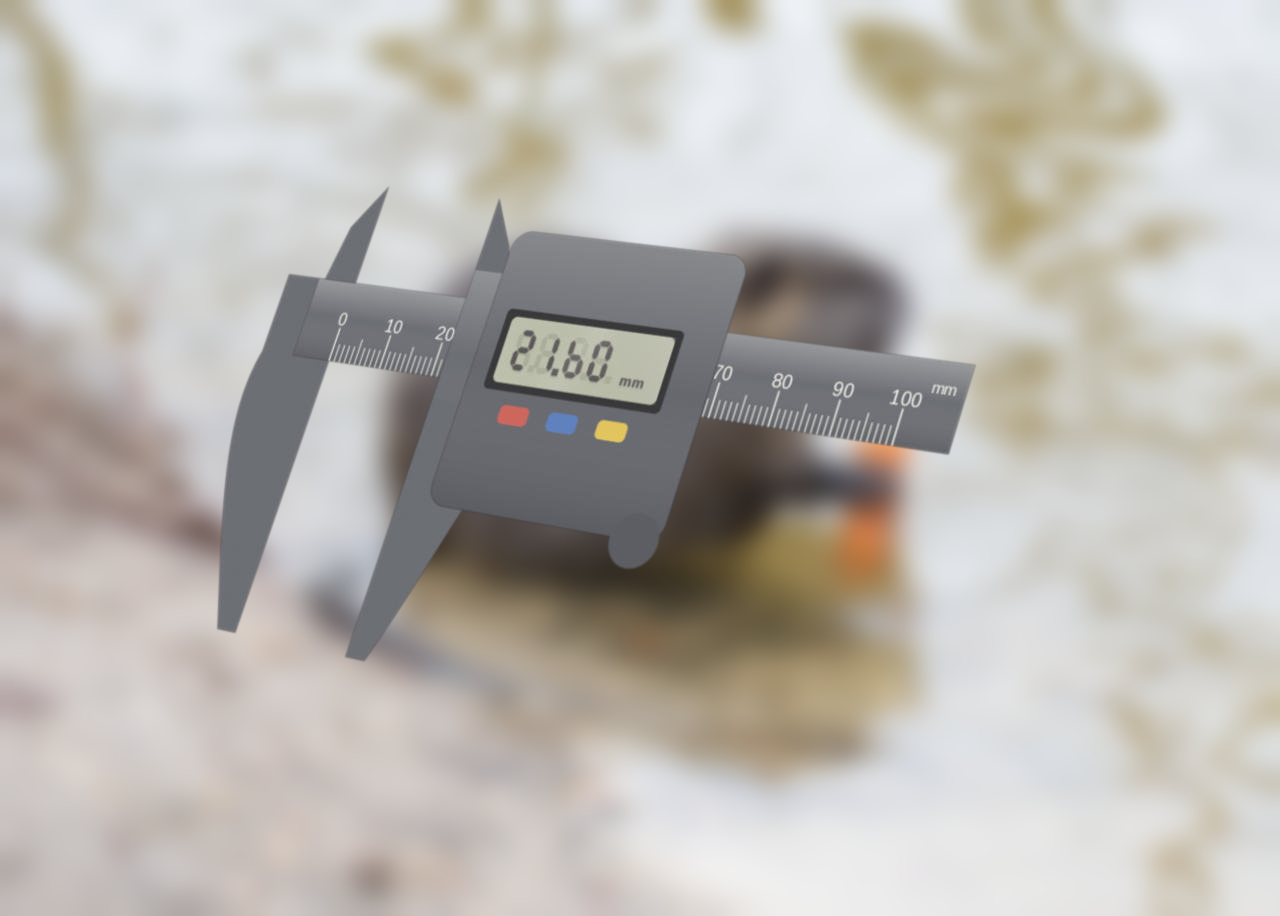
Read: value=21.60 unit=mm
